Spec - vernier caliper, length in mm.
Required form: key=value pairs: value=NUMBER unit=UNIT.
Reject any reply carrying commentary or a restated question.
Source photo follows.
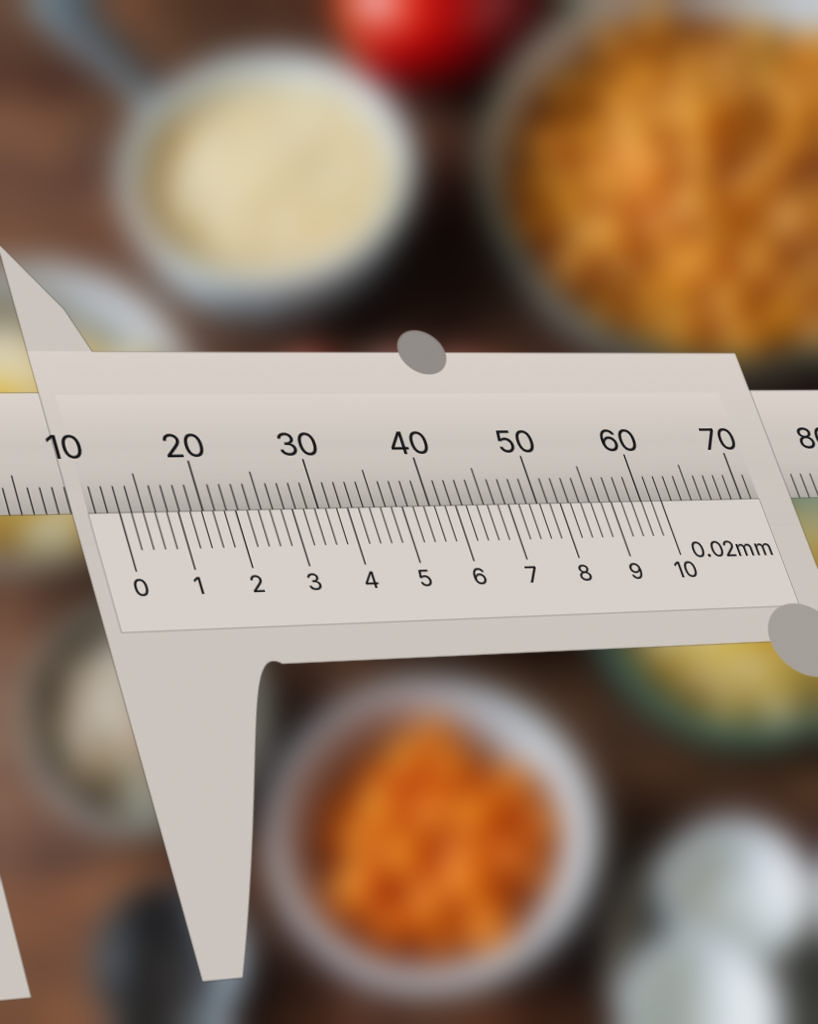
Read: value=13.0 unit=mm
